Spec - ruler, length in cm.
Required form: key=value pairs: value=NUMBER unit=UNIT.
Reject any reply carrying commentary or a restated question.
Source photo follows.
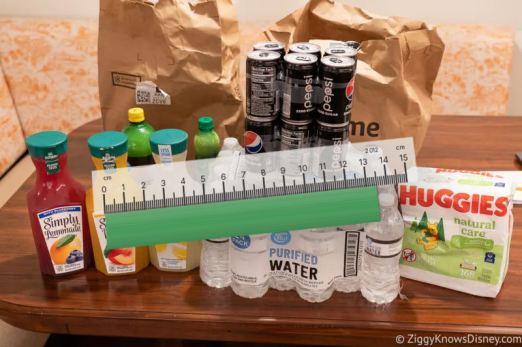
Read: value=13.5 unit=cm
